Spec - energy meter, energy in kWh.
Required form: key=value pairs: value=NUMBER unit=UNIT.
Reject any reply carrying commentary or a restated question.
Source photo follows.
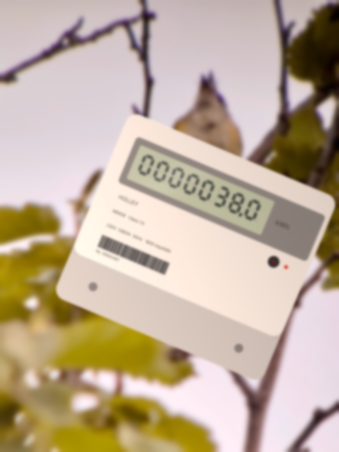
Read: value=38.0 unit=kWh
